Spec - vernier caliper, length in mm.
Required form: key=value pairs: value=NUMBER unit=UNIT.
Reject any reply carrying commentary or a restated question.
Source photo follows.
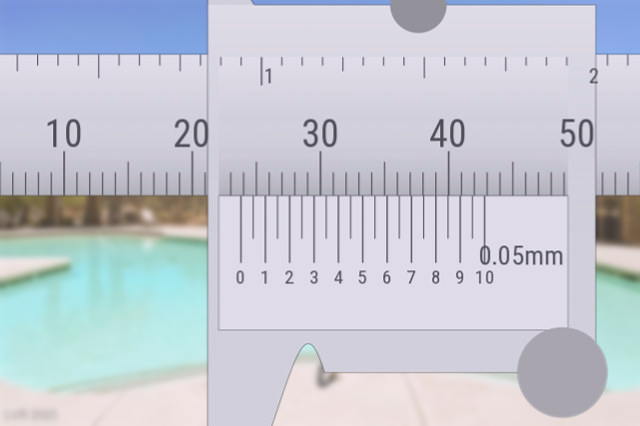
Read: value=23.8 unit=mm
